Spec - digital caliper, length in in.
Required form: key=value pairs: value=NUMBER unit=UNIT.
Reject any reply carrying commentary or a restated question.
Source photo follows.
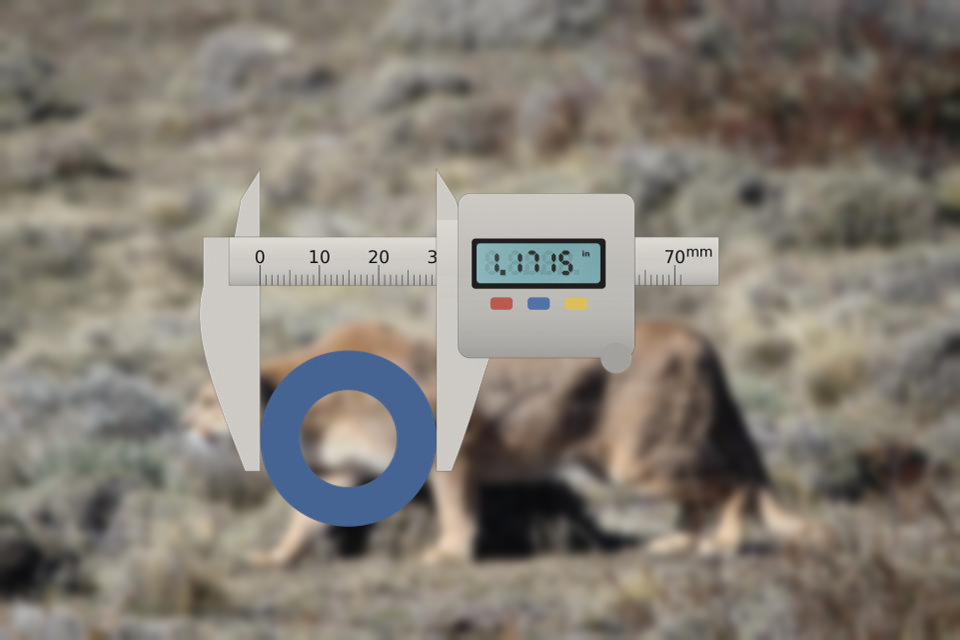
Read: value=1.1715 unit=in
